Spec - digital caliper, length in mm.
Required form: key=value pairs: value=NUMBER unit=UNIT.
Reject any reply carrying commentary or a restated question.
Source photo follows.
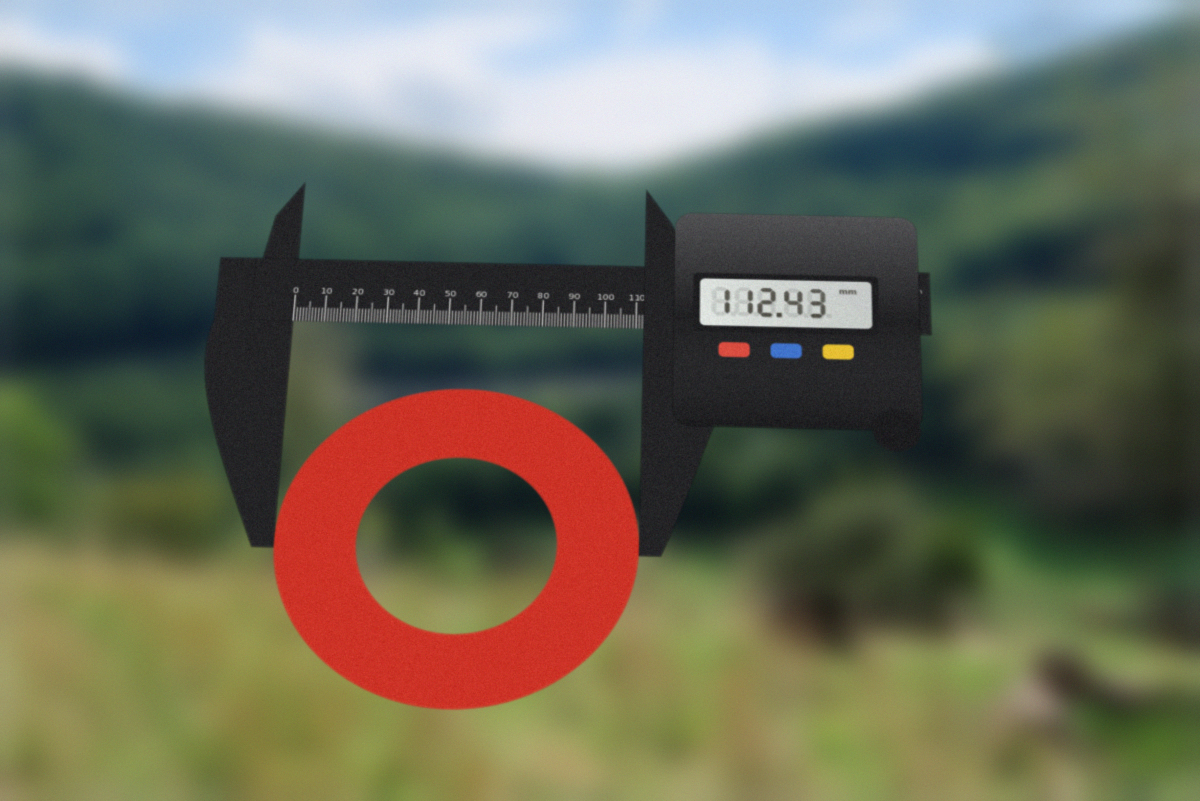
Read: value=112.43 unit=mm
